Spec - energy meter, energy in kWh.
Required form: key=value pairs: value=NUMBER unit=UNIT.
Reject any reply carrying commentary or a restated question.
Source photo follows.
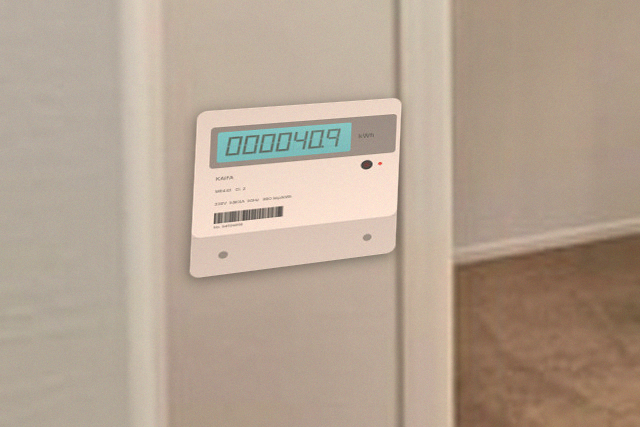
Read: value=40.9 unit=kWh
